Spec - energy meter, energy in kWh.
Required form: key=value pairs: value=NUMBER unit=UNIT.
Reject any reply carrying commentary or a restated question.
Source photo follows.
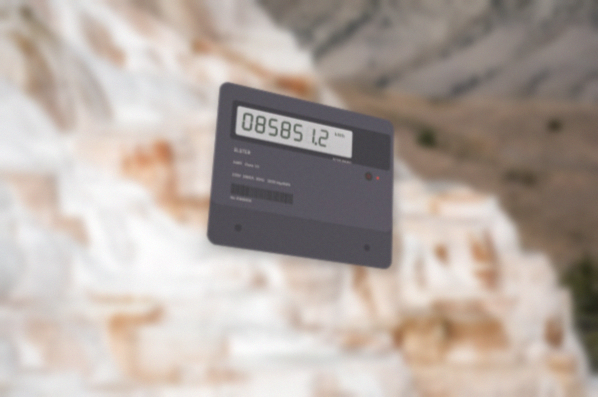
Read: value=85851.2 unit=kWh
